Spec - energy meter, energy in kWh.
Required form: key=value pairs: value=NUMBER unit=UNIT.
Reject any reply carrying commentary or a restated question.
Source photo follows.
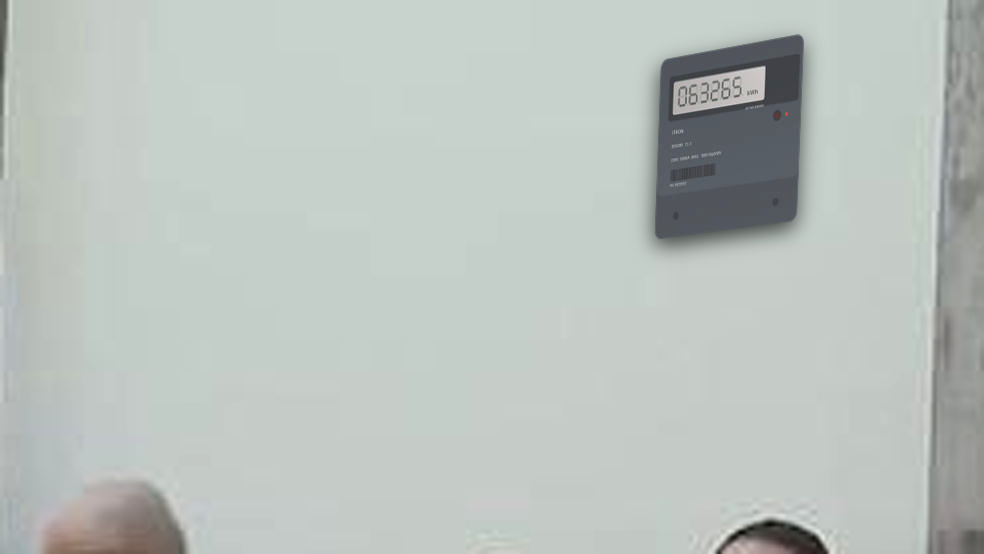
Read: value=63265 unit=kWh
